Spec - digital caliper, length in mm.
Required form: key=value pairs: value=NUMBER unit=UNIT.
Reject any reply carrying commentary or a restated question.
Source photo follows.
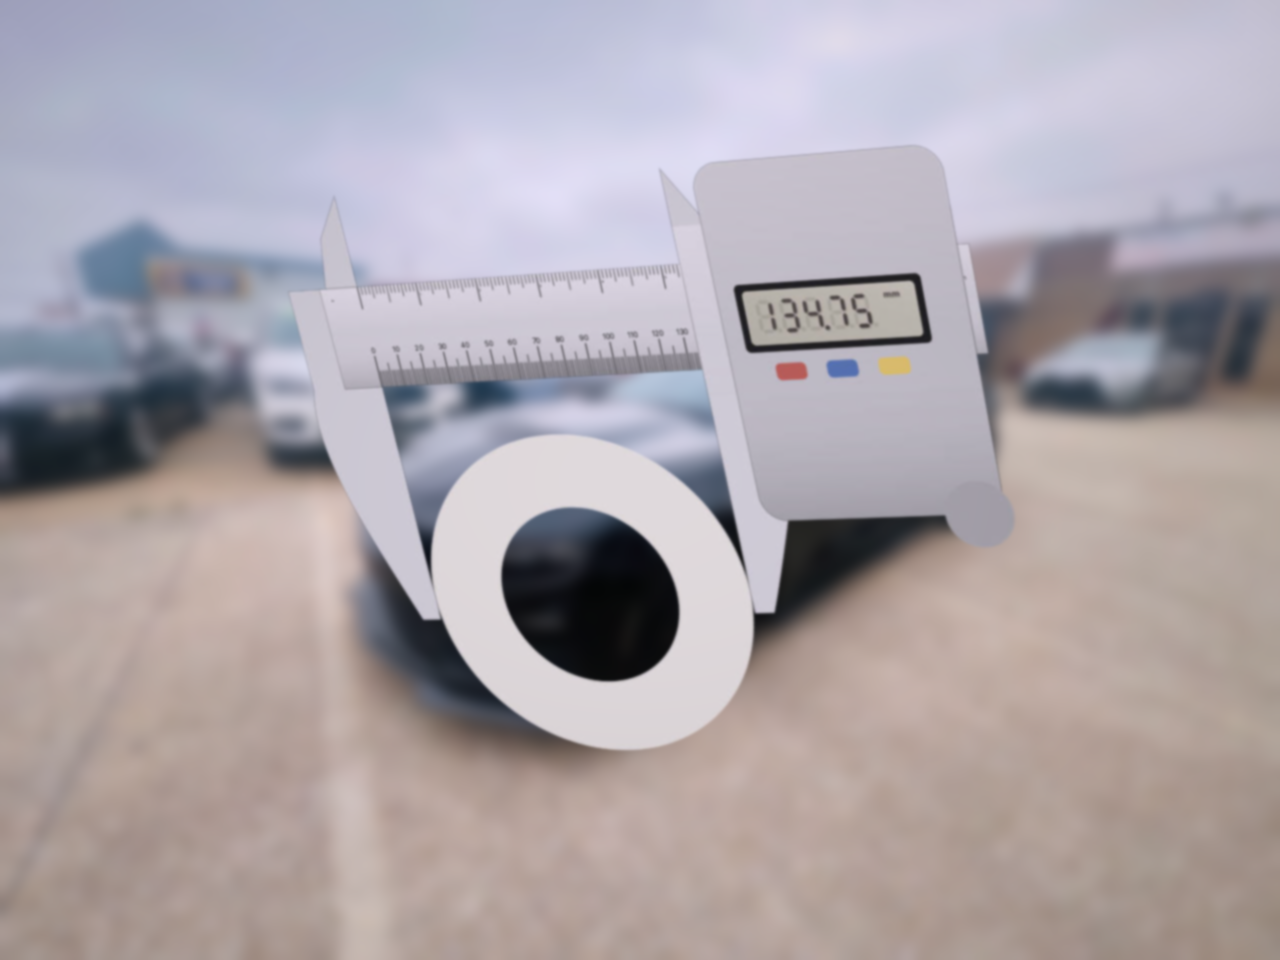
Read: value=134.75 unit=mm
